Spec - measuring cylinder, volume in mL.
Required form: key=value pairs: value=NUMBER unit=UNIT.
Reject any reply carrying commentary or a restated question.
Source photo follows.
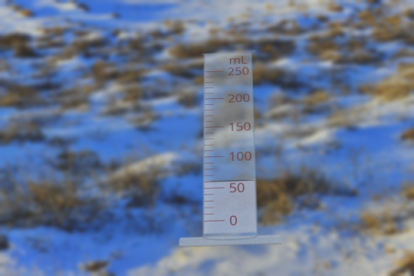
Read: value=60 unit=mL
